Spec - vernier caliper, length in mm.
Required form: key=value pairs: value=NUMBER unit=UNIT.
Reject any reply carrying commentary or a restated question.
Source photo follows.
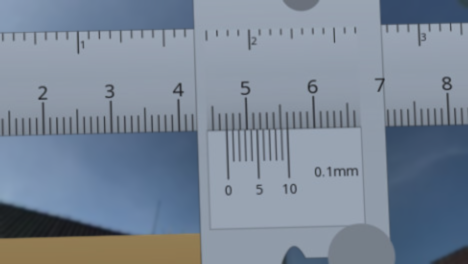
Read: value=47.0 unit=mm
